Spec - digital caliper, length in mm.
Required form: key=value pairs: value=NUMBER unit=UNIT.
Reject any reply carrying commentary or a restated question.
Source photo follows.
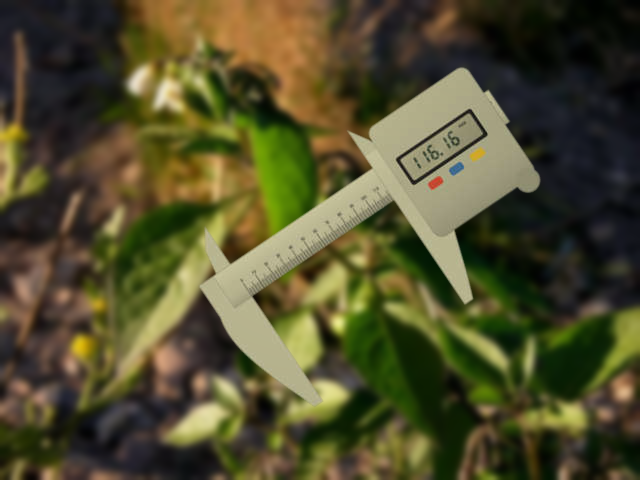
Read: value=116.16 unit=mm
